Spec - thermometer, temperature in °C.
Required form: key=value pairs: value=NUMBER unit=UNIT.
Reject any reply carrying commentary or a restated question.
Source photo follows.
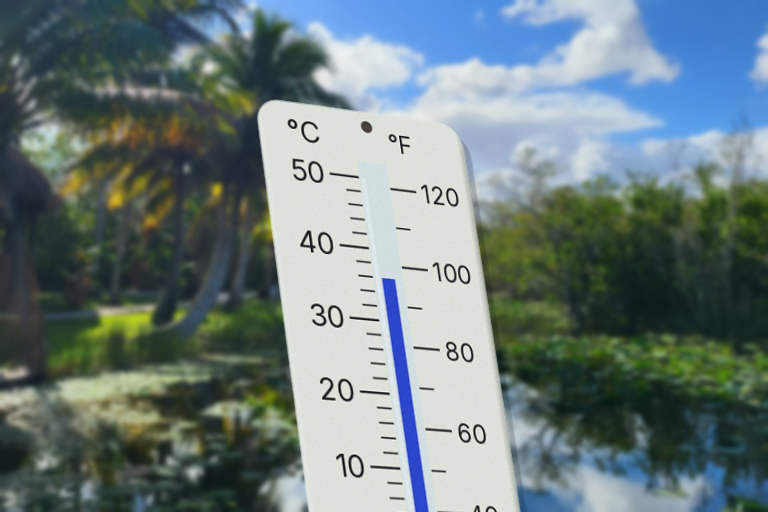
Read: value=36 unit=°C
